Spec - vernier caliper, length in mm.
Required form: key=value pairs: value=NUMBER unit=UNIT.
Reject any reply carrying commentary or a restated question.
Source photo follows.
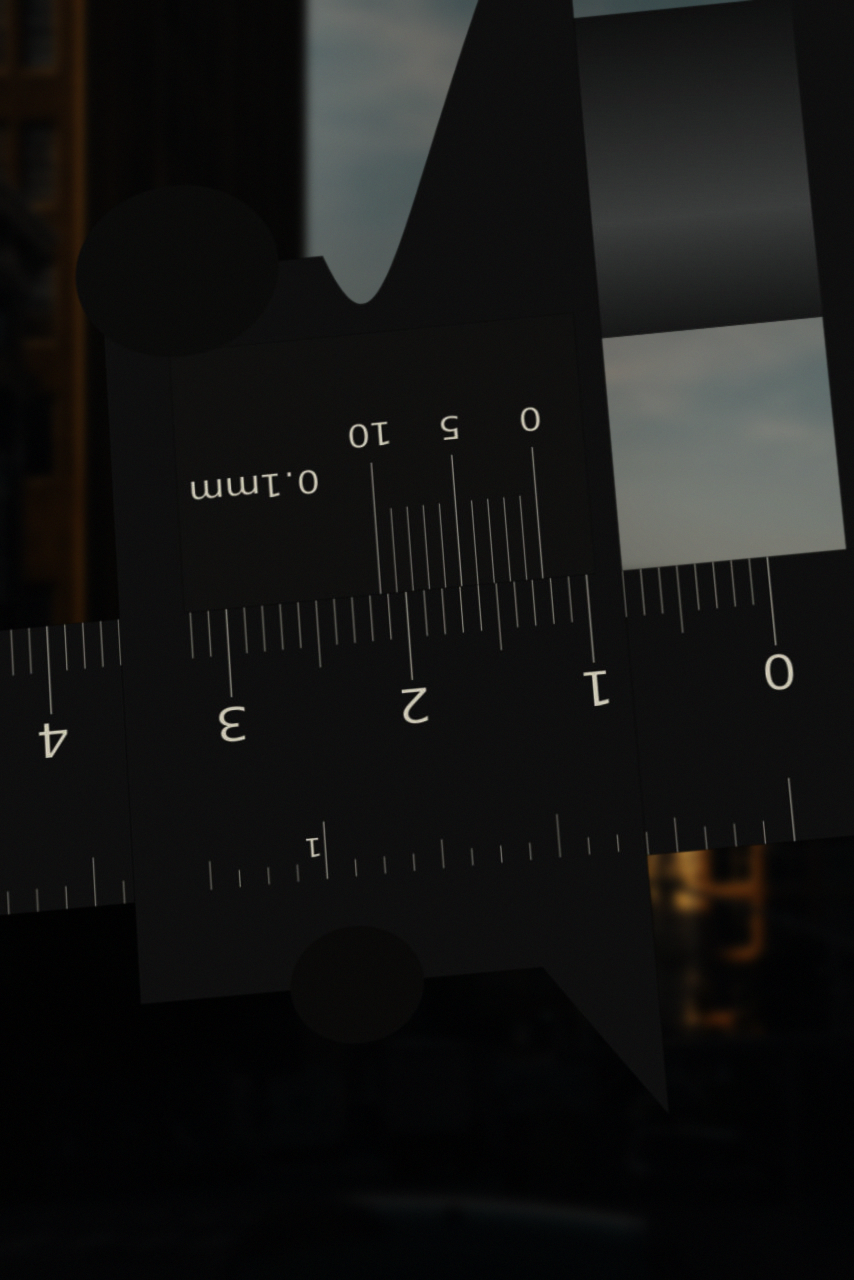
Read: value=12.4 unit=mm
